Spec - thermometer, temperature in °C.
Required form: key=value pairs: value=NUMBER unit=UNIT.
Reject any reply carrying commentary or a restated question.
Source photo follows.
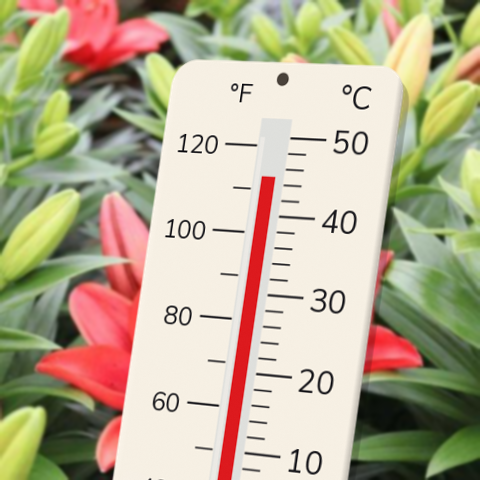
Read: value=45 unit=°C
